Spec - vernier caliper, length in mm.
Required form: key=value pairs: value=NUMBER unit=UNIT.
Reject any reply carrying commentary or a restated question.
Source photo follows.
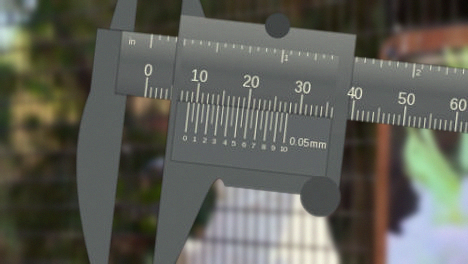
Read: value=8.5 unit=mm
